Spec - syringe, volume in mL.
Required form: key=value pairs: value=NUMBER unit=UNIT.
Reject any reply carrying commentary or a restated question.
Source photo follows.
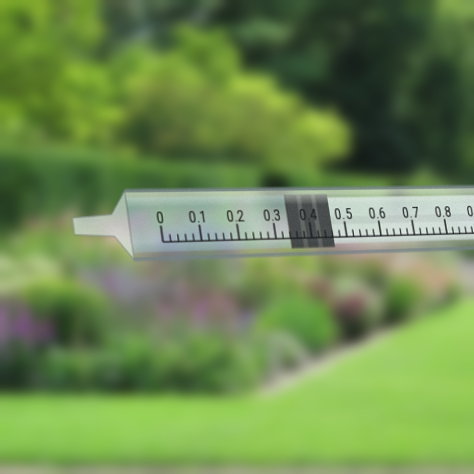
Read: value=0.34 unit=mL
